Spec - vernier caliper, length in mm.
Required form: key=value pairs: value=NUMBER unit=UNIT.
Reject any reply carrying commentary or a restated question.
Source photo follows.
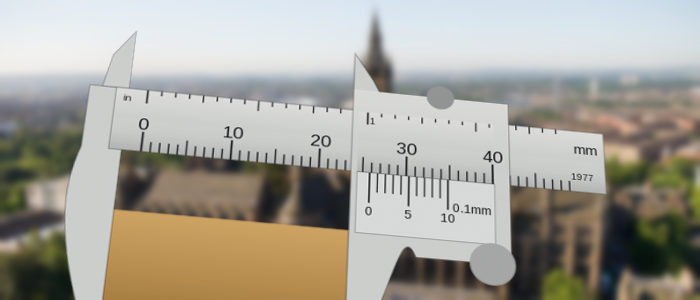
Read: value=25.8 unit=mm
